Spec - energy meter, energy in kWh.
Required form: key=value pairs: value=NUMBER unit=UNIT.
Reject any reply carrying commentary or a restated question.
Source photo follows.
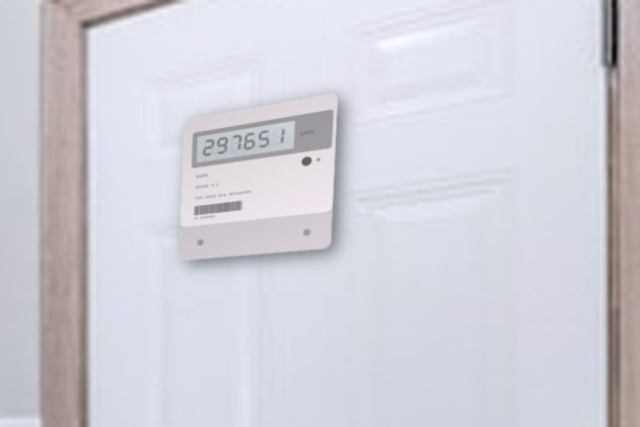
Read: value=297651 unit=kWh
